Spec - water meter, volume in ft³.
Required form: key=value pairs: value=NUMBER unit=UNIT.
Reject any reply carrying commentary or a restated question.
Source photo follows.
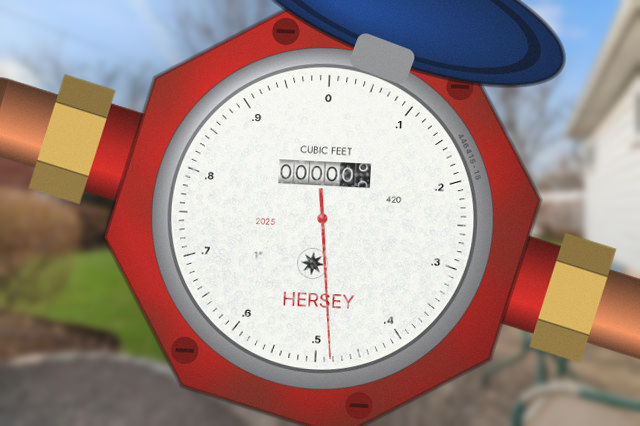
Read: value=8.48 unit=ft³
